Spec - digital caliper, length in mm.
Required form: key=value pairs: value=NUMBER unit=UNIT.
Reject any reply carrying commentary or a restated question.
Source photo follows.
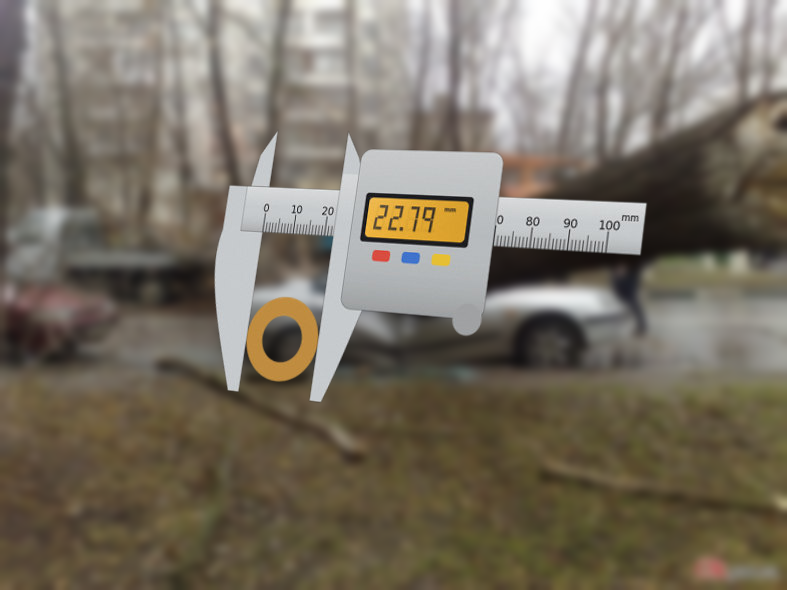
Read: value=22.79 unit=mm
